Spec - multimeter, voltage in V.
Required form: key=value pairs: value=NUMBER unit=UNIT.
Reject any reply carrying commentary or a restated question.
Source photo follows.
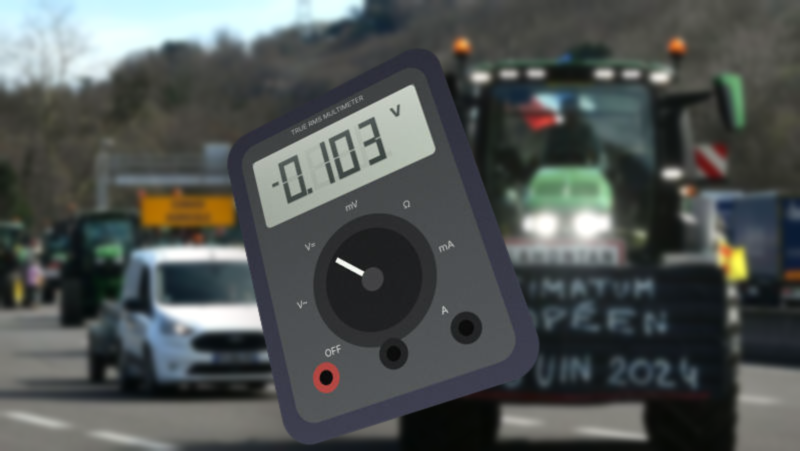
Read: value=-0.103 unit=V
